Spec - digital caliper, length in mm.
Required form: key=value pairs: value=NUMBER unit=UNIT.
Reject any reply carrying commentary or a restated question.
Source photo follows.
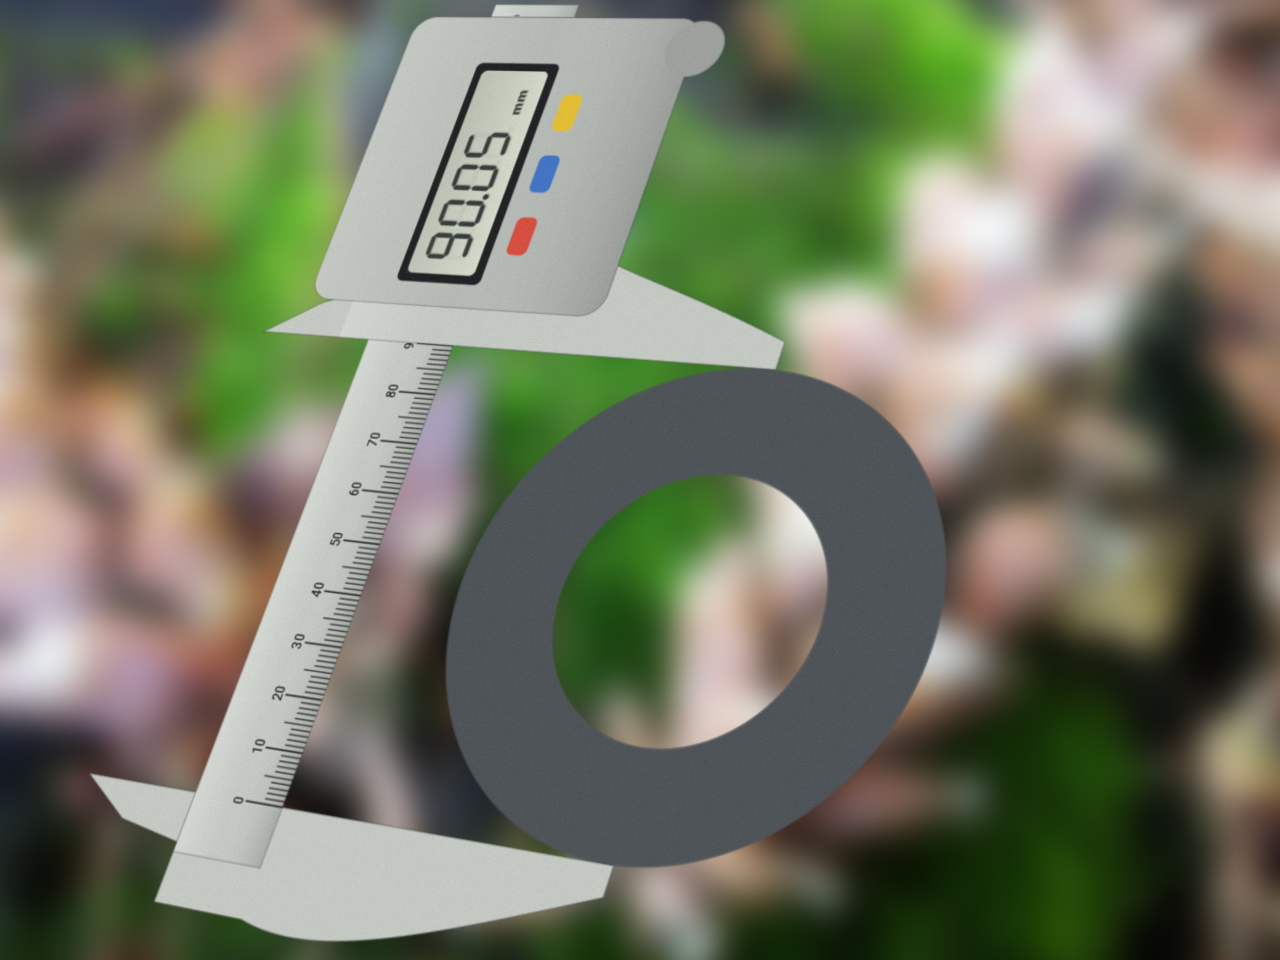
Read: value=90.05 unit=mm
